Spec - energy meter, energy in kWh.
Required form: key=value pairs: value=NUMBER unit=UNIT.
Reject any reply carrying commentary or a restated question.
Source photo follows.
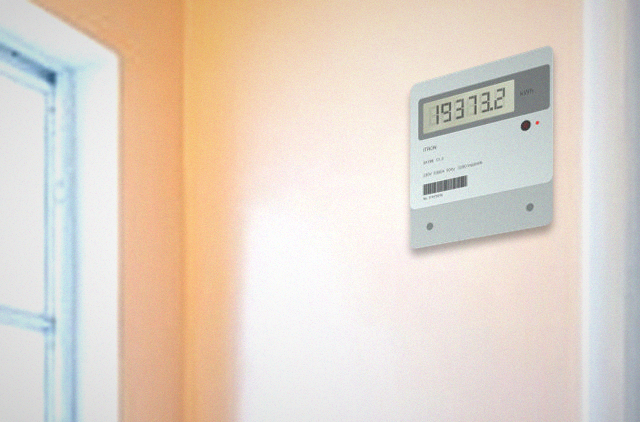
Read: value=19373.2 unit=kWh
